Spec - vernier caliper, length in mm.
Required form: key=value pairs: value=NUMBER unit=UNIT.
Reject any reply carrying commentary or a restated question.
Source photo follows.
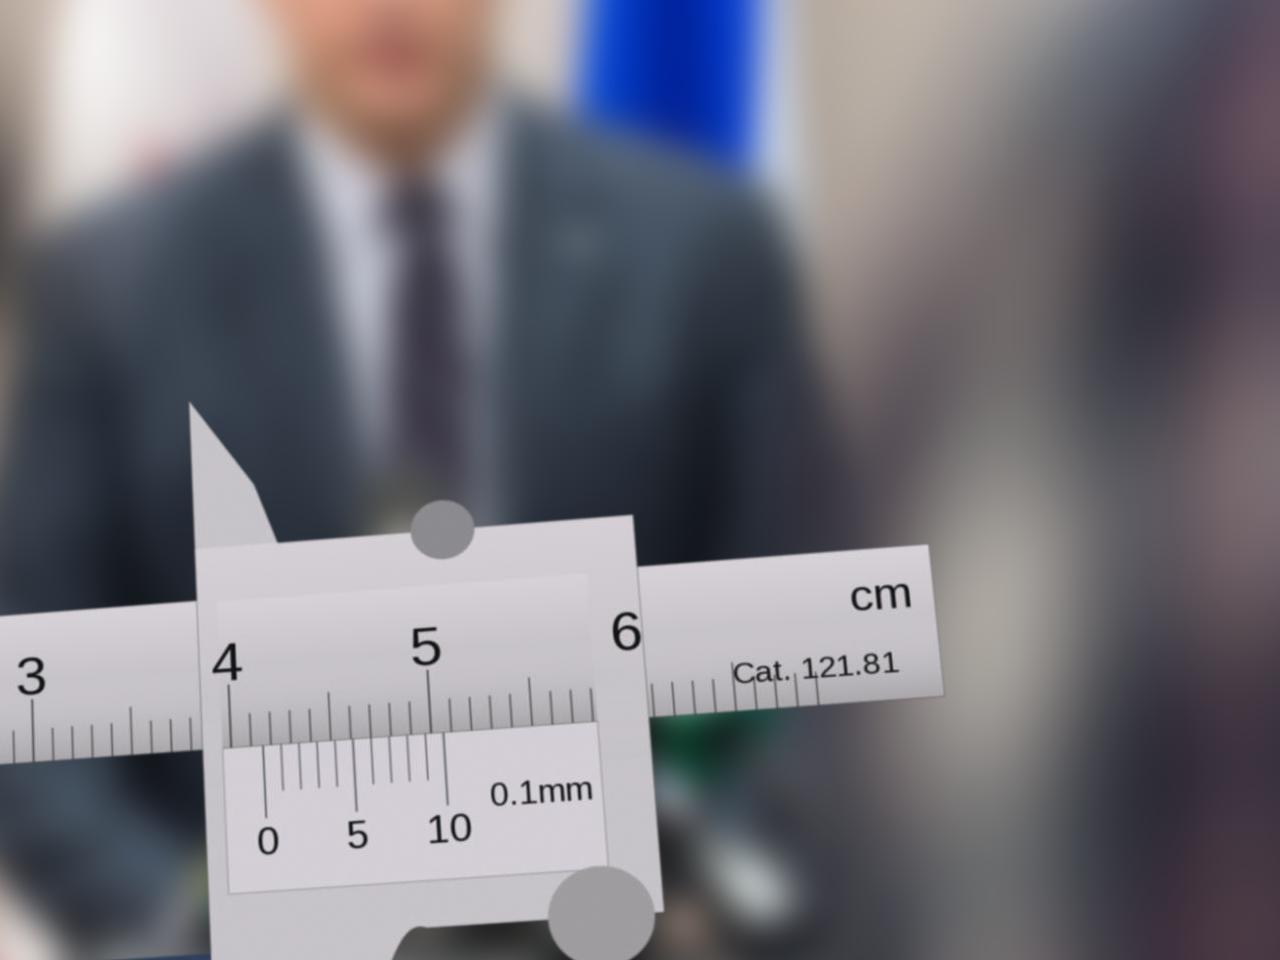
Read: value=41.6 unit=mm
